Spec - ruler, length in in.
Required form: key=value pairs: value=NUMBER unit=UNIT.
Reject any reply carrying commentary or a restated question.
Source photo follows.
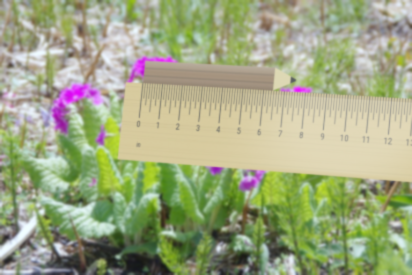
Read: value=7.5 unit=in
